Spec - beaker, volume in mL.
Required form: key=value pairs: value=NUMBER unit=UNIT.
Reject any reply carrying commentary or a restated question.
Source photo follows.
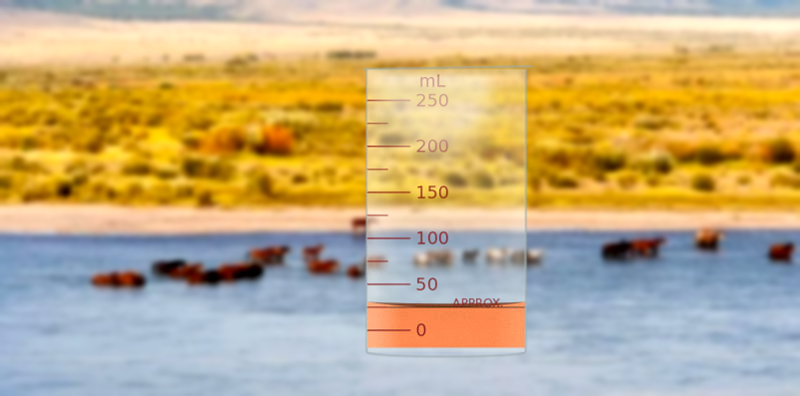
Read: value=25 unit=mL
